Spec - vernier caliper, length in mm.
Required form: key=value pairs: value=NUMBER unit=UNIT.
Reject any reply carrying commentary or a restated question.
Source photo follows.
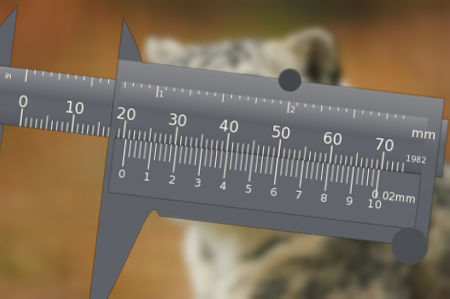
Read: value=20.5 unit=mm
